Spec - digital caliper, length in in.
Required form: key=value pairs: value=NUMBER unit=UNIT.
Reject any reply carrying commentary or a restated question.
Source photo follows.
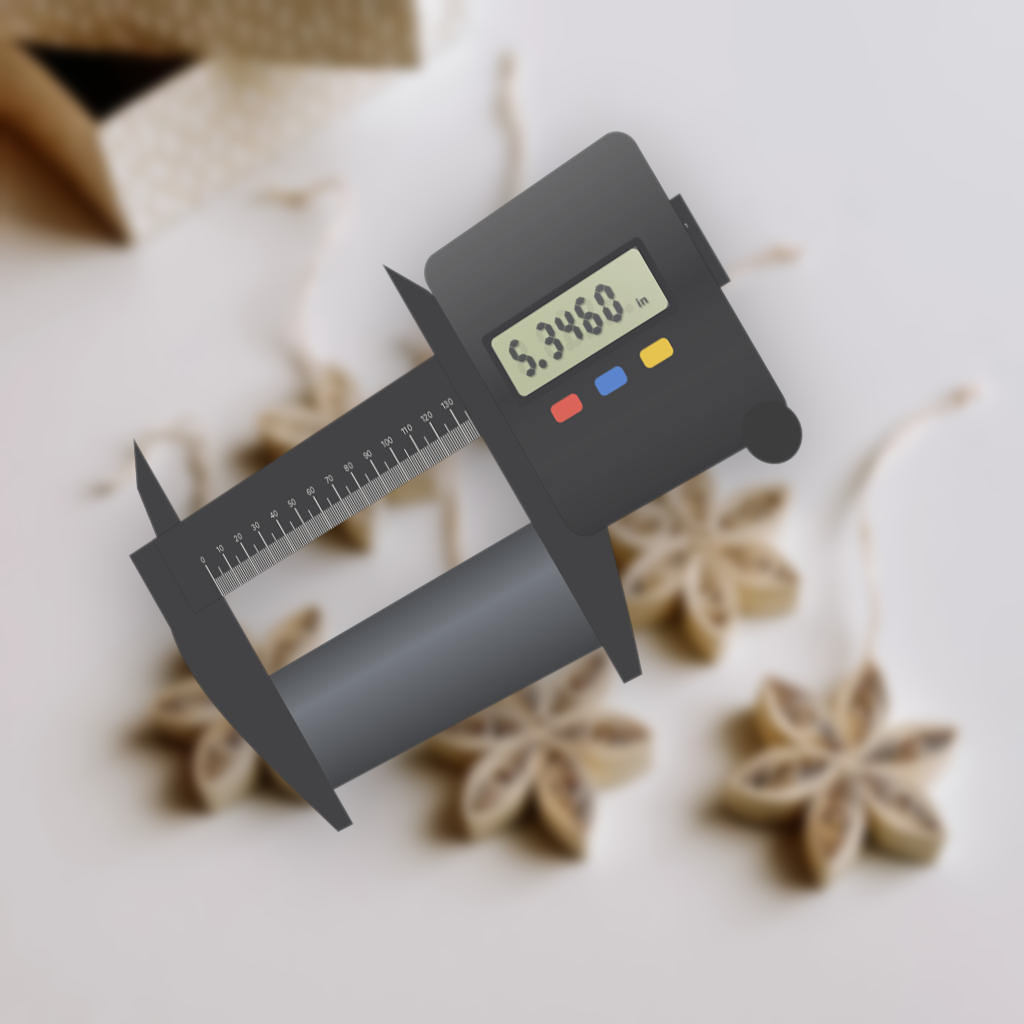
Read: value=5.3460 unit=in
